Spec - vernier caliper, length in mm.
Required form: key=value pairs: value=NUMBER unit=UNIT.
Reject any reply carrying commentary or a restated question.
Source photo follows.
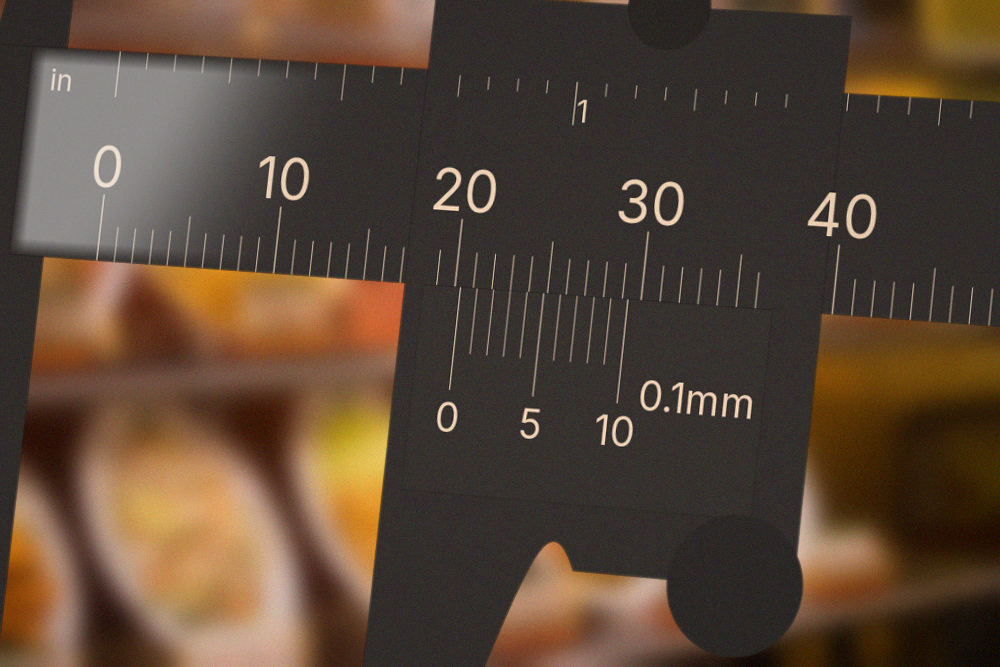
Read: value=20.3 unit=mm
